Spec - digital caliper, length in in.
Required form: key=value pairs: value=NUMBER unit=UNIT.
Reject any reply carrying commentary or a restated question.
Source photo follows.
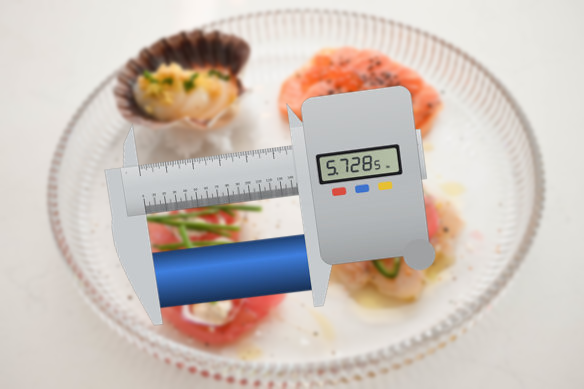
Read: value=5.7285 unit=in
